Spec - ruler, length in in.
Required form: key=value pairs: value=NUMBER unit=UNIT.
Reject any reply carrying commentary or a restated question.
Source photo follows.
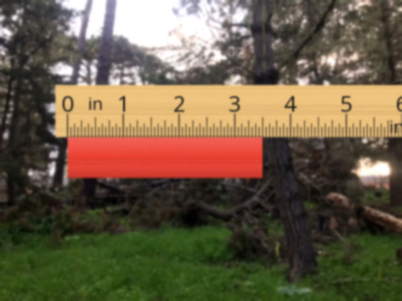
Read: value=3.5 unit=in
